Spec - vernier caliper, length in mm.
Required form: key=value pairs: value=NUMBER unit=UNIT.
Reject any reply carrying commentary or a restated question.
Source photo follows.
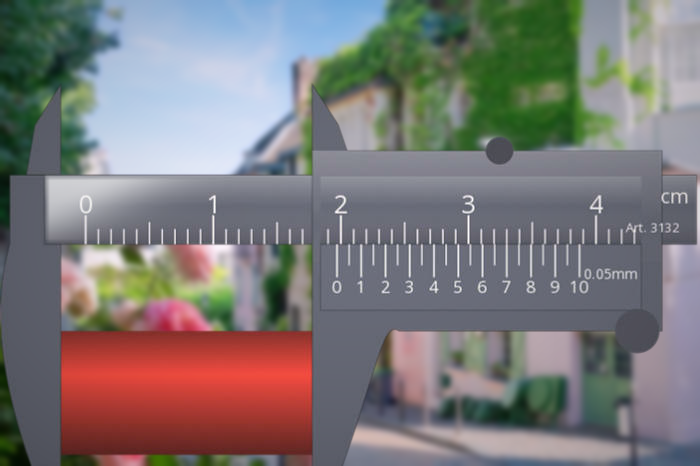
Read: value=19.7 unit=mm
